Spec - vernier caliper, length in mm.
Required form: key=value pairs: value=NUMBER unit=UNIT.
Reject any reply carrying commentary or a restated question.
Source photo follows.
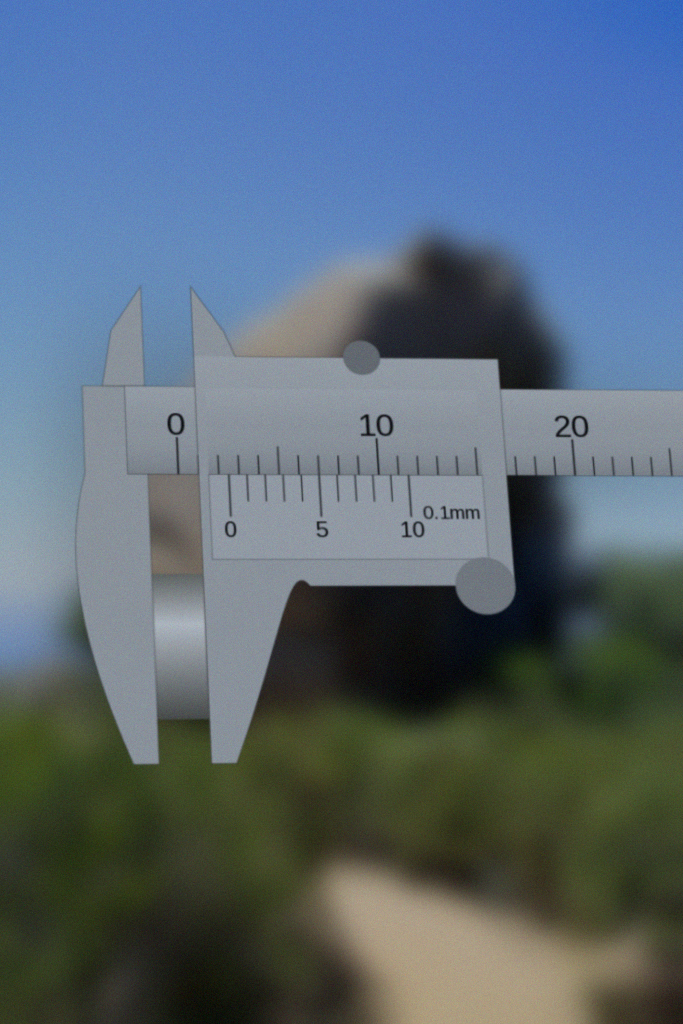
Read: value=2.5 unit=mm
